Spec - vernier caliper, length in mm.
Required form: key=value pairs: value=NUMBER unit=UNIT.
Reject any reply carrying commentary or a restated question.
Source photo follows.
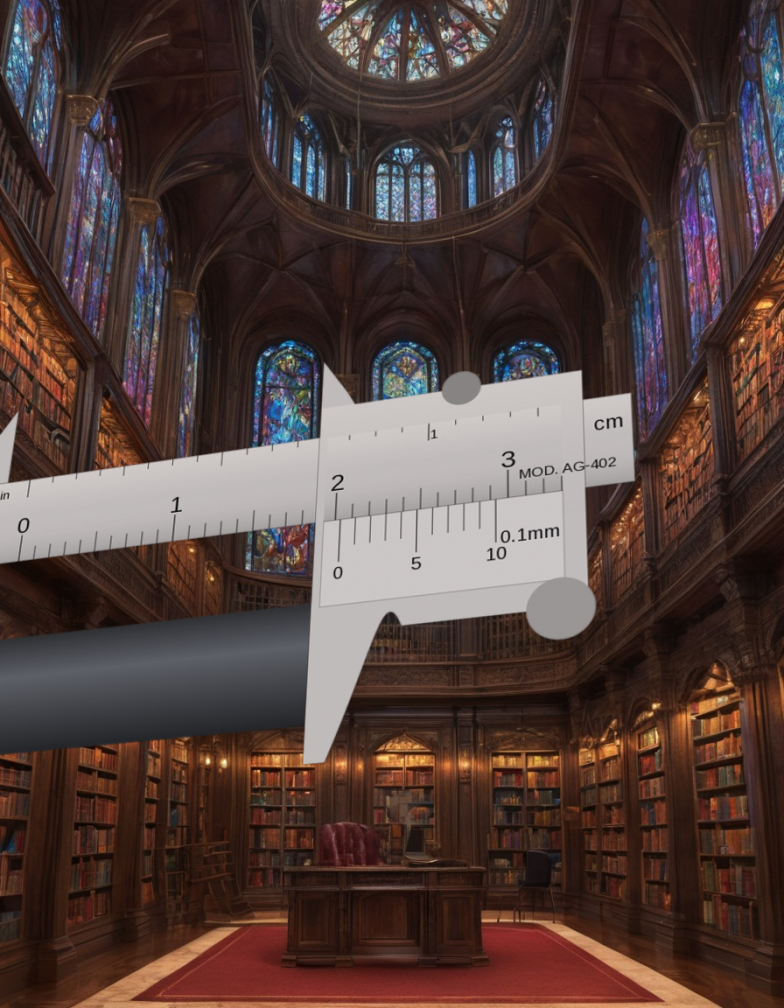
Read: value=20.3 unit=mm
